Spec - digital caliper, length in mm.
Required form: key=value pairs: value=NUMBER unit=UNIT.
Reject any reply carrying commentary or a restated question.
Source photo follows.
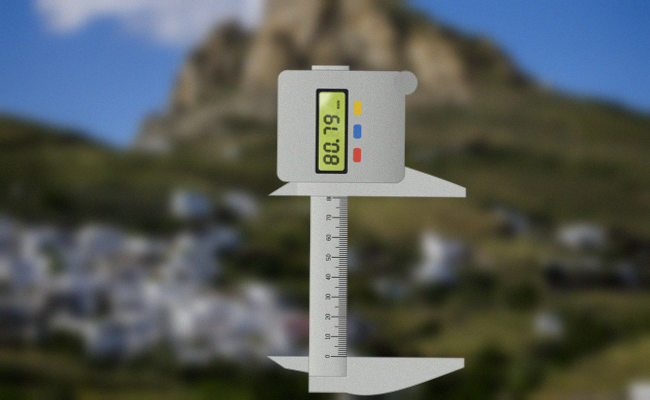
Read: value=80.79 unit=mm
